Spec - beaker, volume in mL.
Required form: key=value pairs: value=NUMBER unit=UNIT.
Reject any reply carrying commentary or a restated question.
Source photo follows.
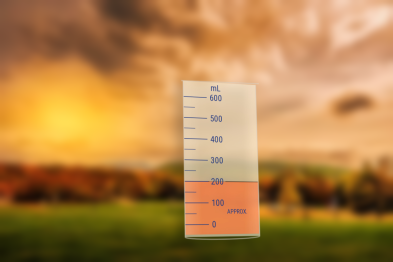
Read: value=200 unit=mL
